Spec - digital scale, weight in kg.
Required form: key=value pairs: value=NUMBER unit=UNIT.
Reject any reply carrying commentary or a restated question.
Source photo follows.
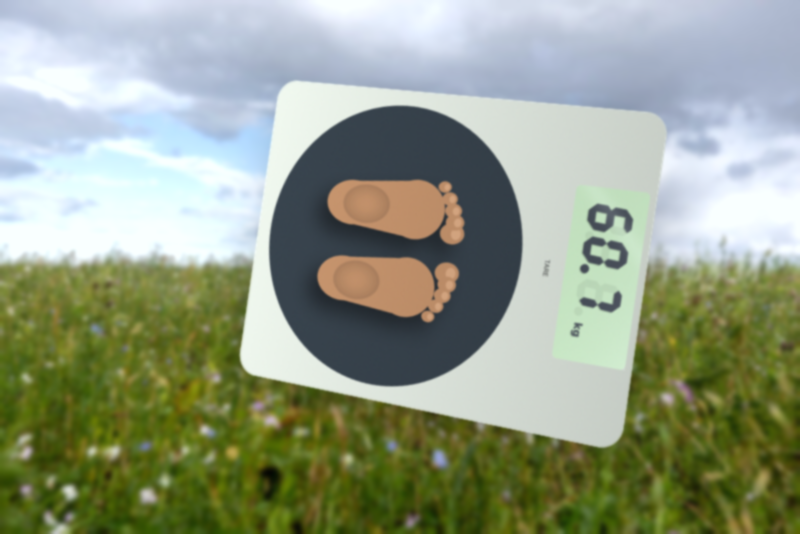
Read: value=60.7 unit=kg
